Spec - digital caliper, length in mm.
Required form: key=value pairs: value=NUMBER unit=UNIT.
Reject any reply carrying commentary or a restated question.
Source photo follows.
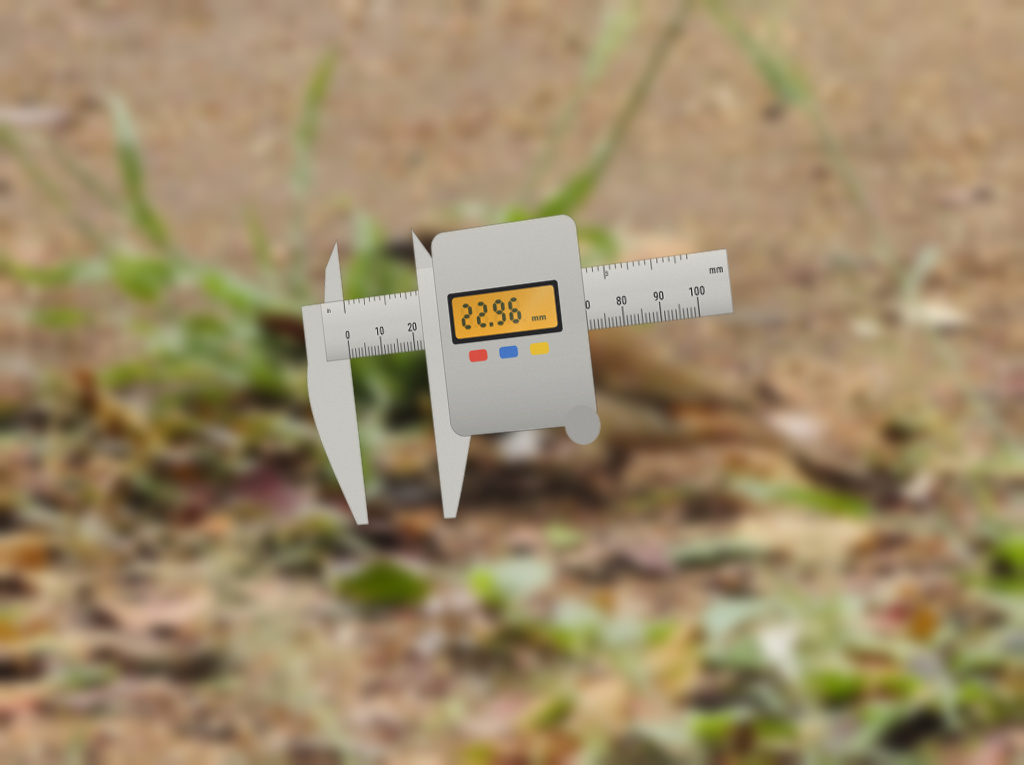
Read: value=22.96 unit=mm
